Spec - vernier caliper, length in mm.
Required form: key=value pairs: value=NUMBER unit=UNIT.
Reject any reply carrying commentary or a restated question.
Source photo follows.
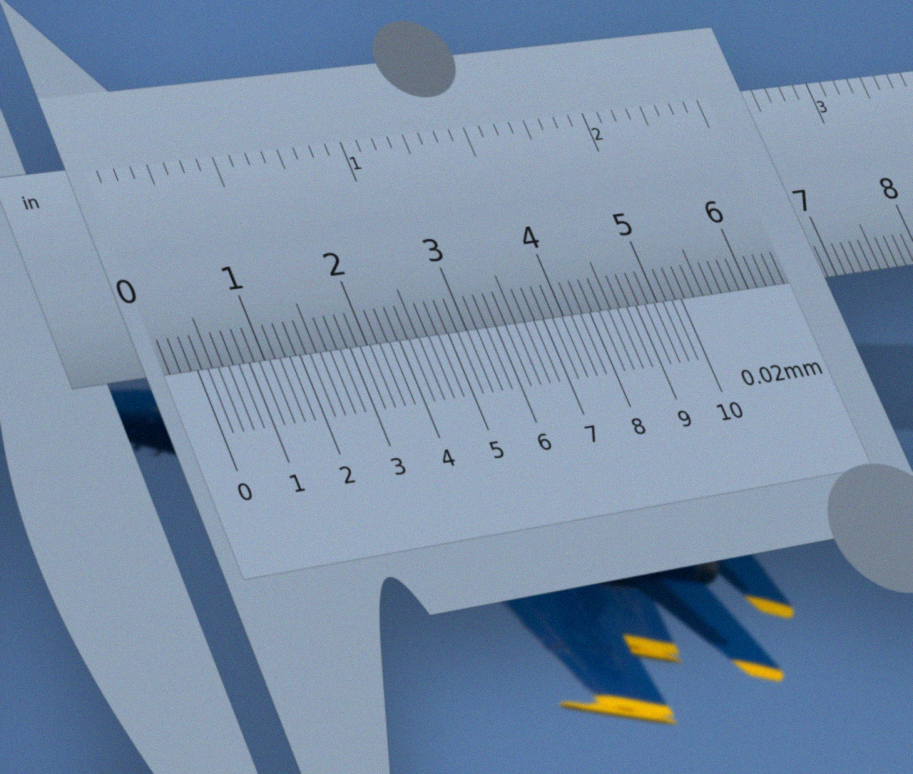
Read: value=3.6 unit=mm
